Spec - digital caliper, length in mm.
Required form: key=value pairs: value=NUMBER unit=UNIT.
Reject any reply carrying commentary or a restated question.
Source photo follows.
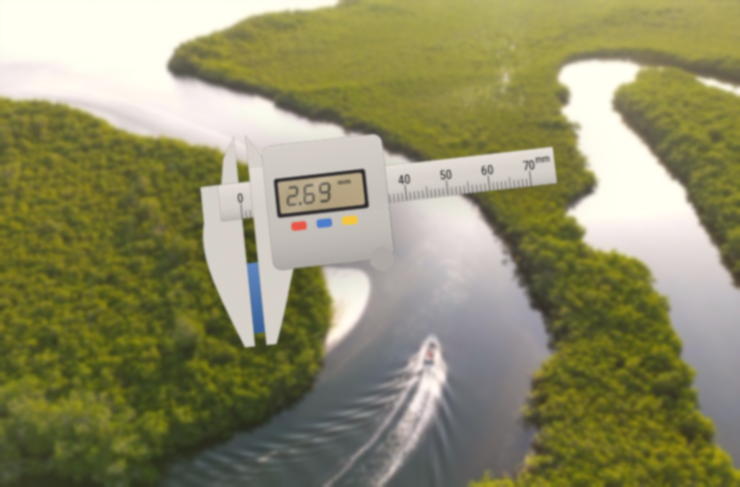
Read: value=2.69 unit=mm
